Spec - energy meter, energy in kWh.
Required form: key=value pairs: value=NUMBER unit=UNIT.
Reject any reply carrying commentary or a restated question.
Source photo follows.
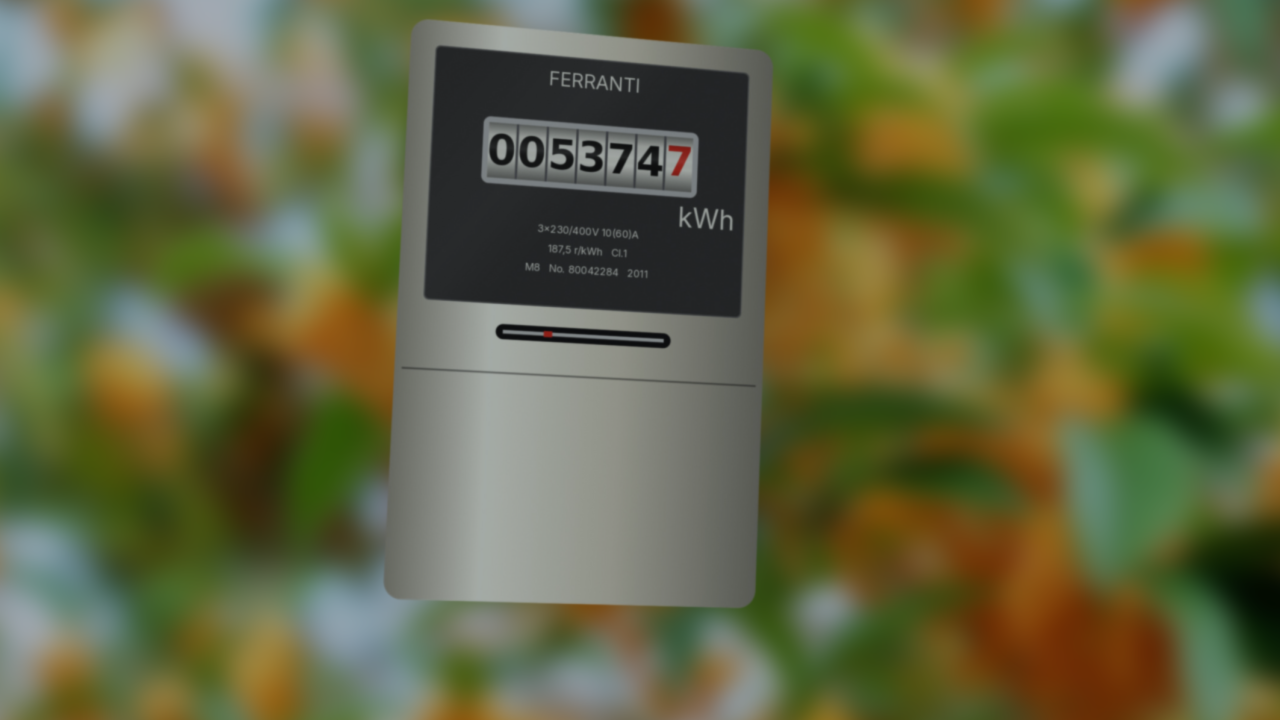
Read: value=5374.7 unit=kWh
